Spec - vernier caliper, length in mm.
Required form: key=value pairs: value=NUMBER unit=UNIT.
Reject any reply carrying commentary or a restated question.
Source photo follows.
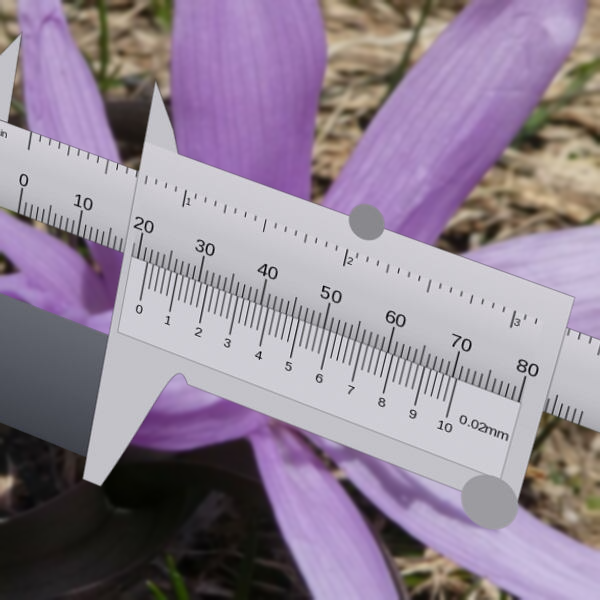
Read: value=21.6 unit=mm
